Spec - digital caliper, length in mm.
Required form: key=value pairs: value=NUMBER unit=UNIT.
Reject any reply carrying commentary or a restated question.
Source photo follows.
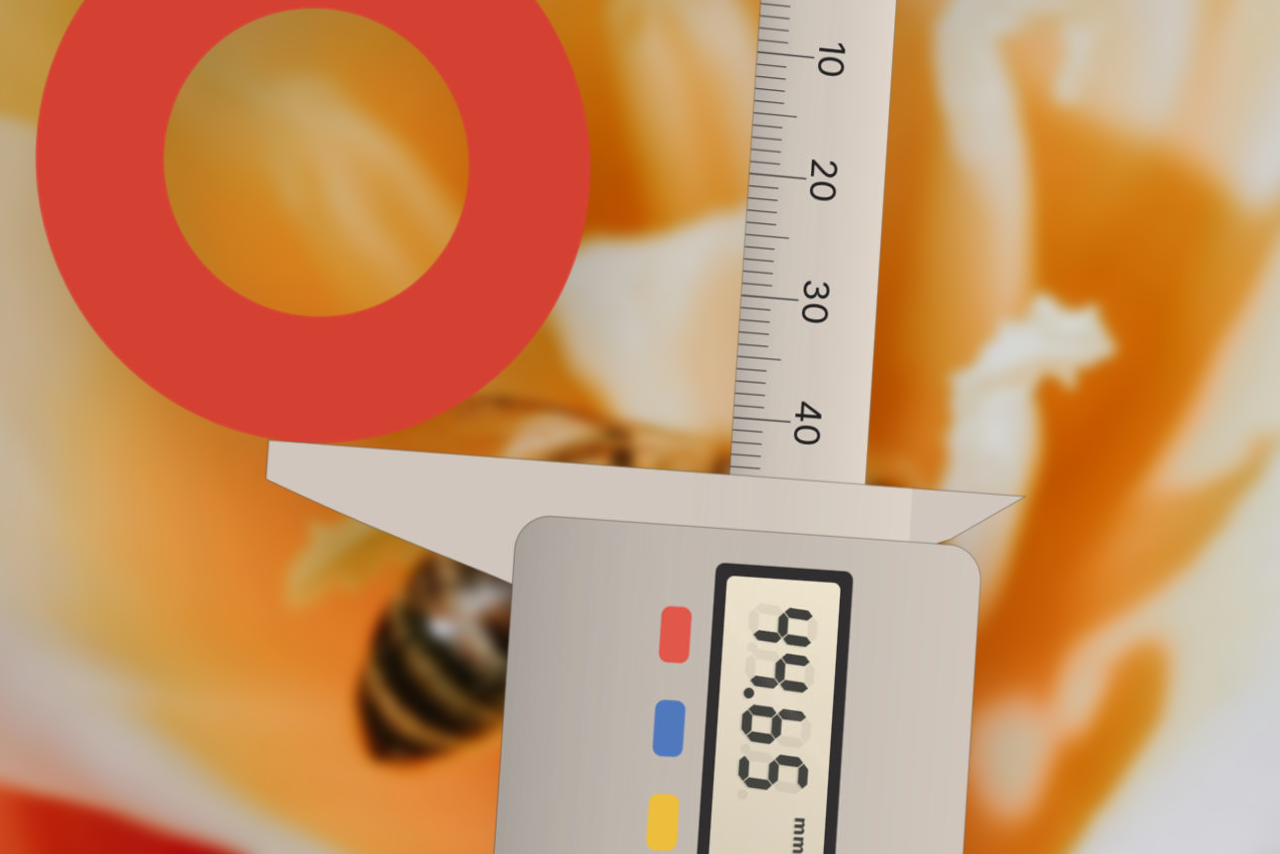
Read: value=44.65 unit=mm
